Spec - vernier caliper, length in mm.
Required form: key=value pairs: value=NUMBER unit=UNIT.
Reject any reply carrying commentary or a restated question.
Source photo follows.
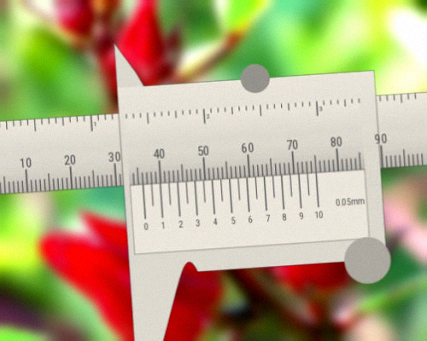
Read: value=36.0 unit=mm
